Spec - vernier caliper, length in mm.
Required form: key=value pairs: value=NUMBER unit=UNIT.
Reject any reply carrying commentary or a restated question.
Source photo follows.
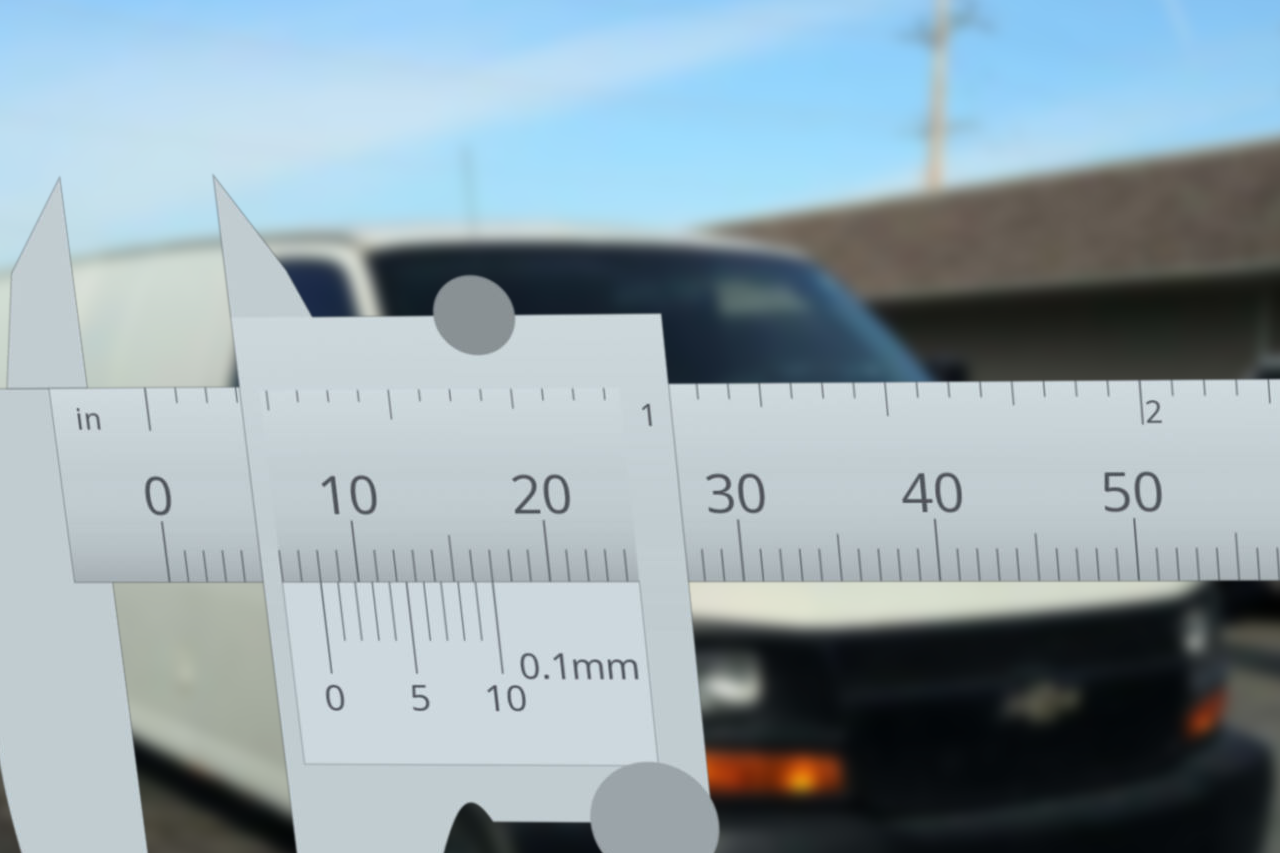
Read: value=8.0 unit=mm
